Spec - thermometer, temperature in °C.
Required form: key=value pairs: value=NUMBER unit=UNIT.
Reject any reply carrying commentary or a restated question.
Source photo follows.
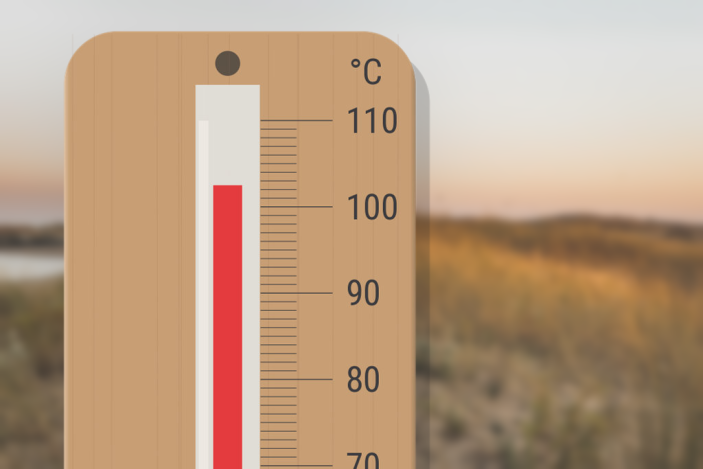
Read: value=102.5 unit=°C
